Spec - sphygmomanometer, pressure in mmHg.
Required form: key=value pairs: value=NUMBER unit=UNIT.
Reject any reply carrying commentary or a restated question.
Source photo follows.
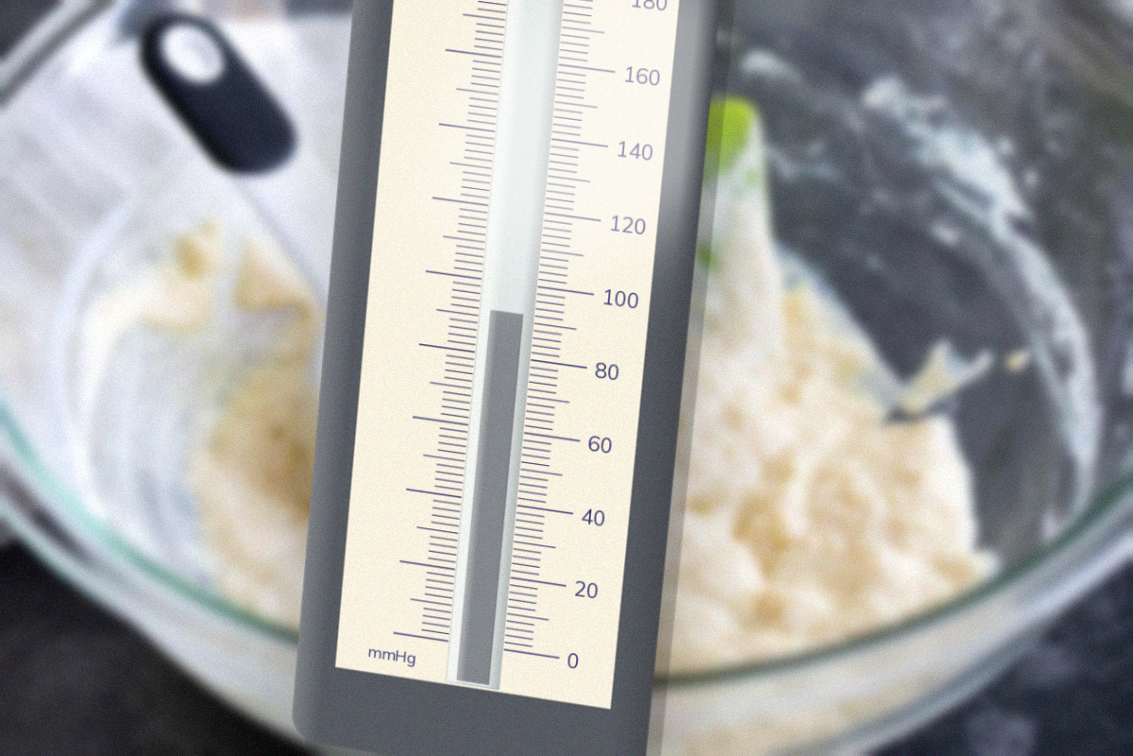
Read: value=92 unit=mmHg
